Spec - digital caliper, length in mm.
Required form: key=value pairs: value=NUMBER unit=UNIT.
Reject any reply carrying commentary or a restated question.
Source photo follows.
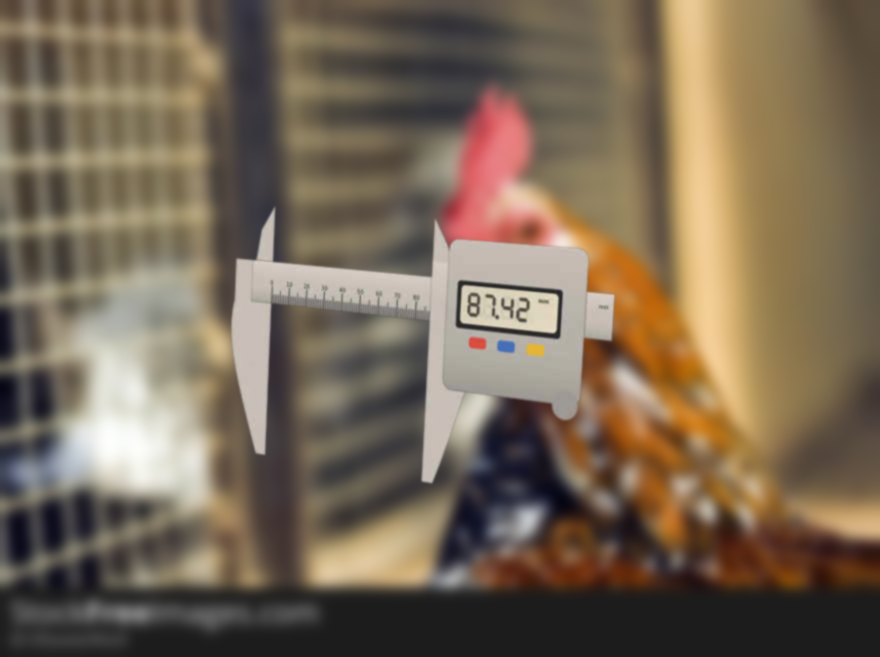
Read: value=87.42 unit=mm
